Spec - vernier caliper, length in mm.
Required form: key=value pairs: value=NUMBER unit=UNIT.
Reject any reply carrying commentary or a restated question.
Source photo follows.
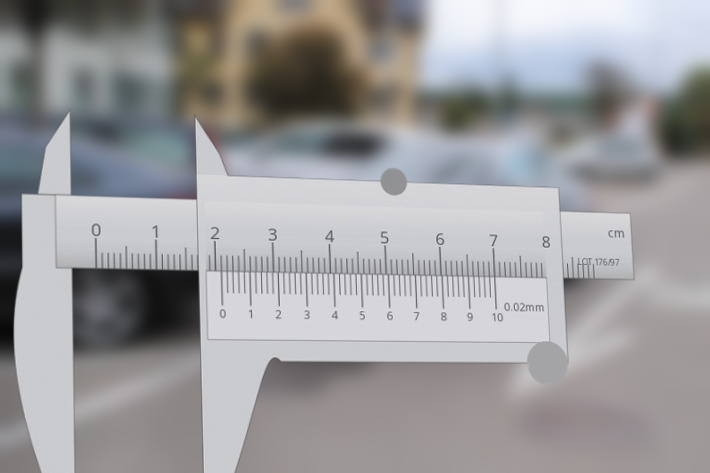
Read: value=21.0 unit=mm
